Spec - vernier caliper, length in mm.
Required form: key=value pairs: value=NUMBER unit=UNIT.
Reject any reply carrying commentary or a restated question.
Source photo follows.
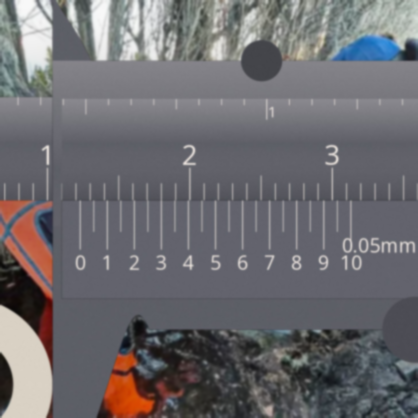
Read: value=12.3 unit=mm
